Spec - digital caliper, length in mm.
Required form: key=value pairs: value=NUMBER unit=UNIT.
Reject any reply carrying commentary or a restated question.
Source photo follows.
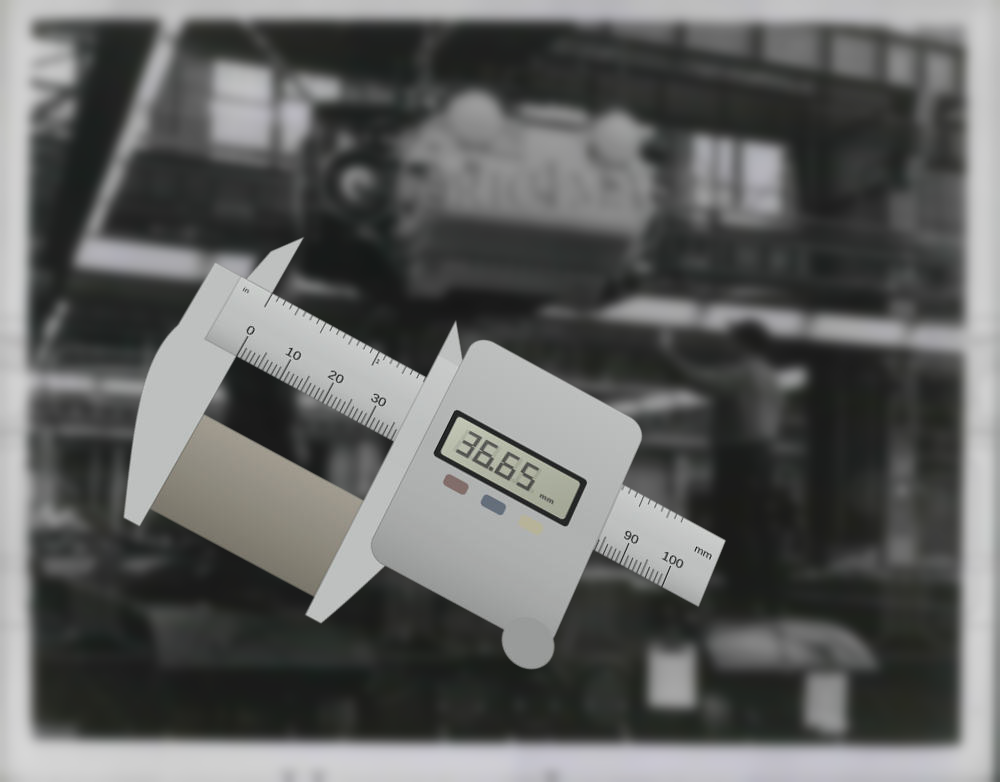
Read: value=36.65 unit=mm
